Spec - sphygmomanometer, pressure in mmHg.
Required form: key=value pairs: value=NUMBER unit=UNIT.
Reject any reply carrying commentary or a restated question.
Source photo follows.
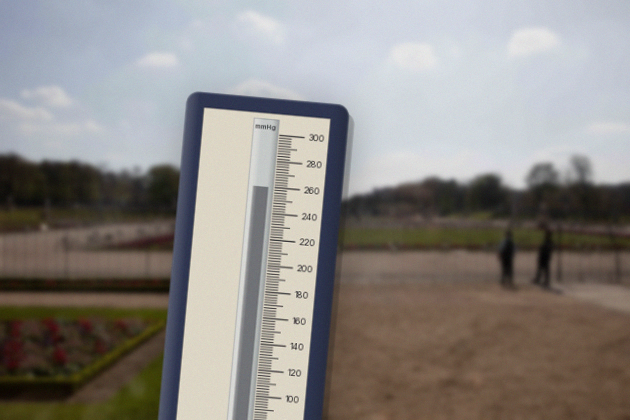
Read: value=260 unit=mmHg
